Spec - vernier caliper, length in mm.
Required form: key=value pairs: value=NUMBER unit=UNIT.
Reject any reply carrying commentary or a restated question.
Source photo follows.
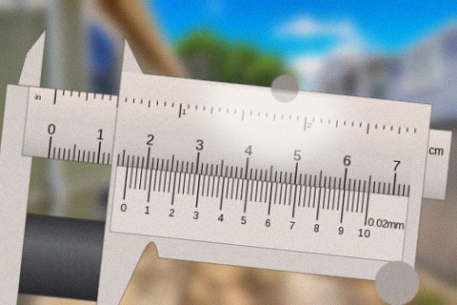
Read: value=16.0 unit=mm
